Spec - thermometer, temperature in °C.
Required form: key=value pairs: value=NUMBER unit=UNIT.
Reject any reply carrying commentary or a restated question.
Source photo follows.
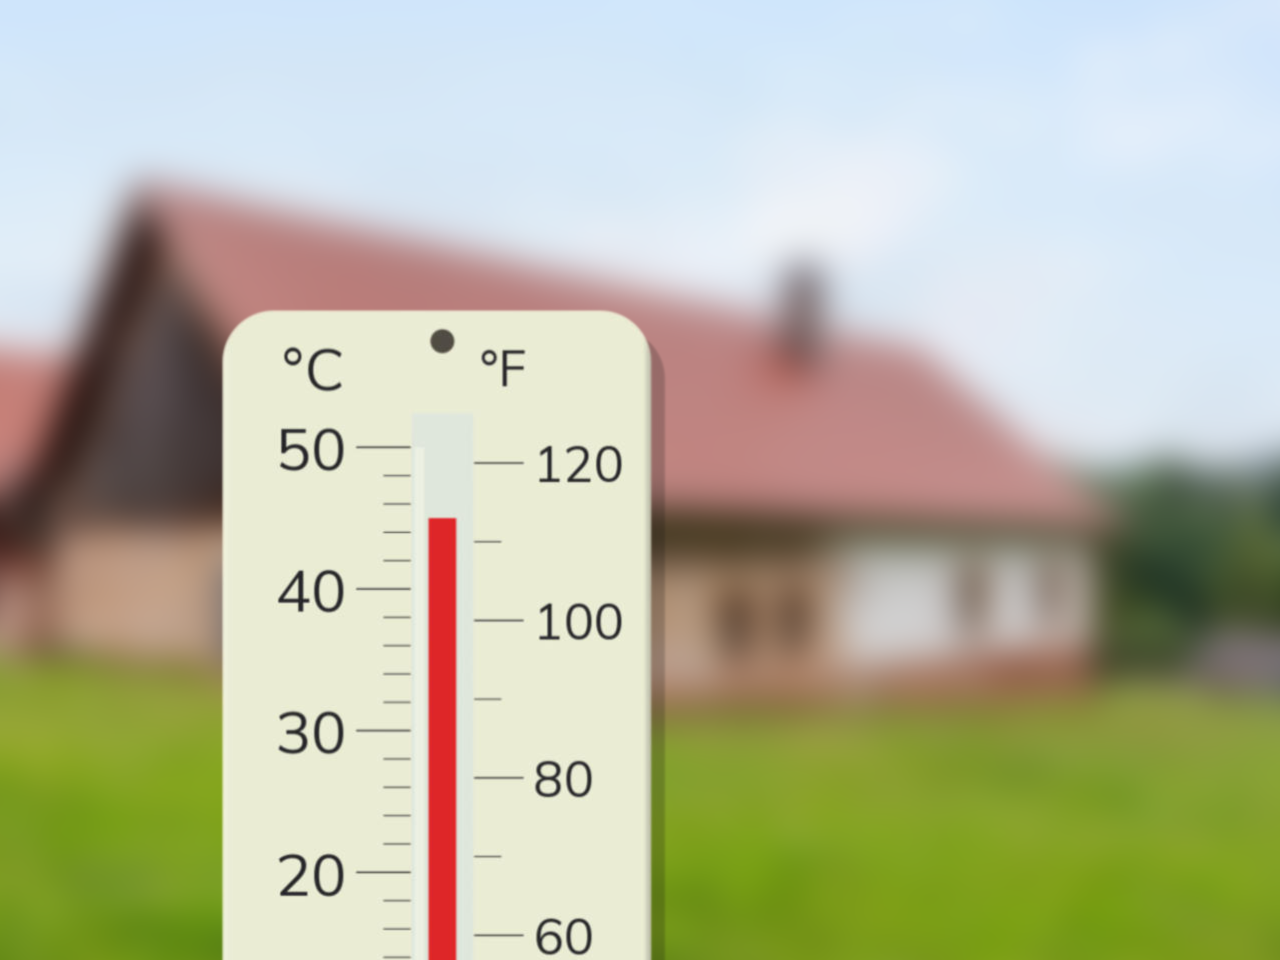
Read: value=45 unit=°C
